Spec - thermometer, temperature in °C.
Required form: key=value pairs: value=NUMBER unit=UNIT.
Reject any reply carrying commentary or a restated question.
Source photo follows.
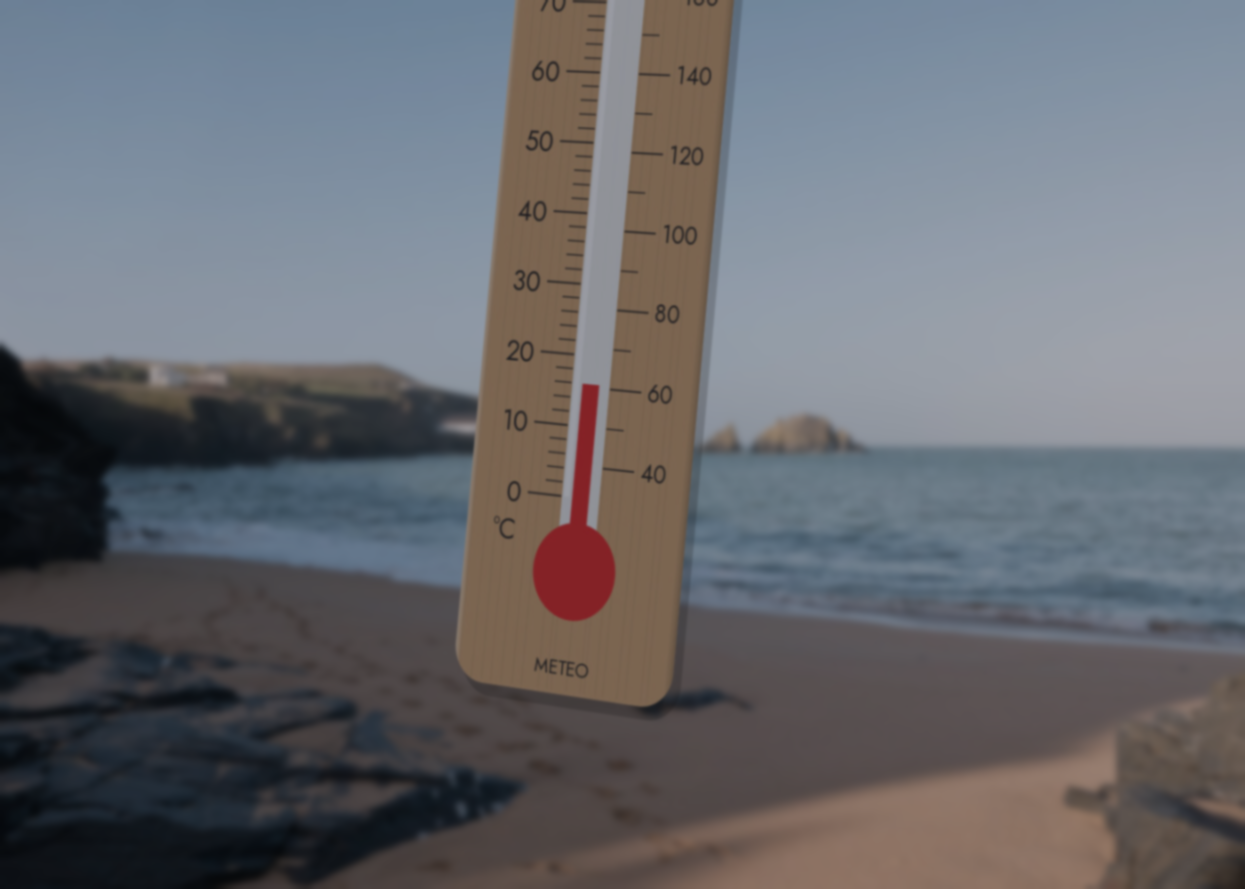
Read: value=16 unit=°C
